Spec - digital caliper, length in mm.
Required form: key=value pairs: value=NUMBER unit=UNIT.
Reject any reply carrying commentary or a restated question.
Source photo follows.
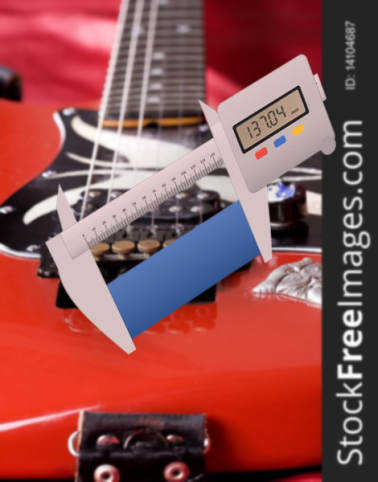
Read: value=137.04 unit=mm
